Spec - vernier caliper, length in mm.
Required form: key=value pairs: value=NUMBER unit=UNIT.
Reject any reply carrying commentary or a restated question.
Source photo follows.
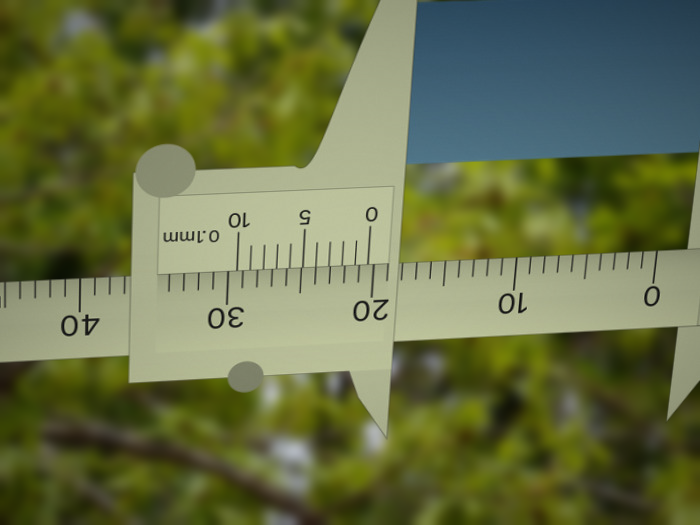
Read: value=20.4 unit=mm
